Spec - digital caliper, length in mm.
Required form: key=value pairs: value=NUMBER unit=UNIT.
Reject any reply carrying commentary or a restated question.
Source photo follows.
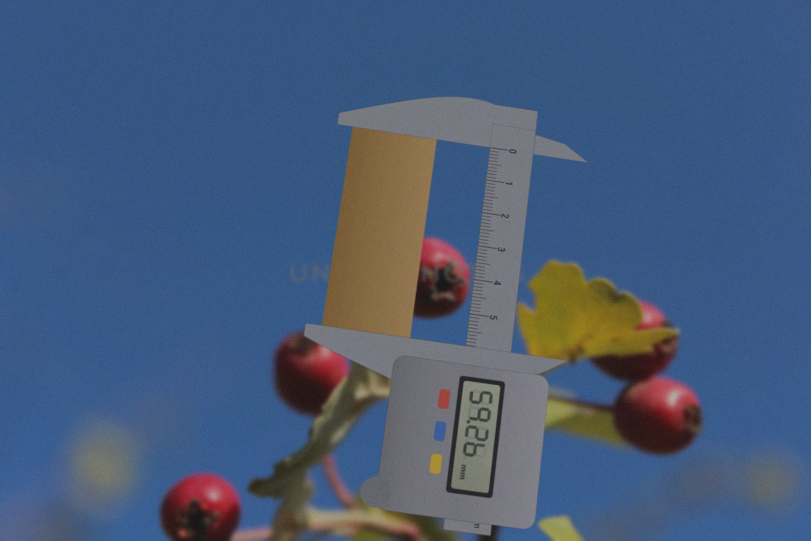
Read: value=59.26 unit=mm
